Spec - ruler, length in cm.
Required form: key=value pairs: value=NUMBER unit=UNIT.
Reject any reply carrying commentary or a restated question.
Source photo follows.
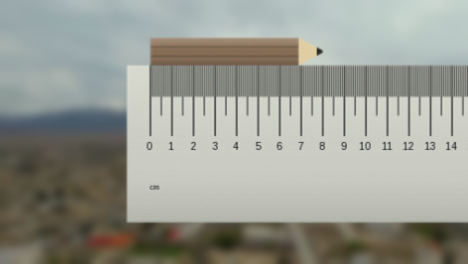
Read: value=8 unit=cm
